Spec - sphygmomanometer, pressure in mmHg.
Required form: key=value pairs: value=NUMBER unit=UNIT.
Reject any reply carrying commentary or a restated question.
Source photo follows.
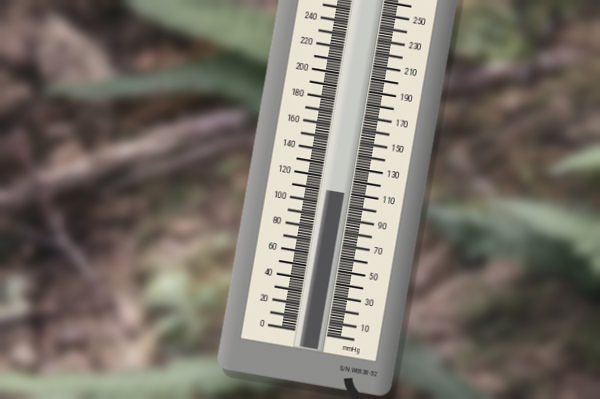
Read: value=110 unit=mmHg
